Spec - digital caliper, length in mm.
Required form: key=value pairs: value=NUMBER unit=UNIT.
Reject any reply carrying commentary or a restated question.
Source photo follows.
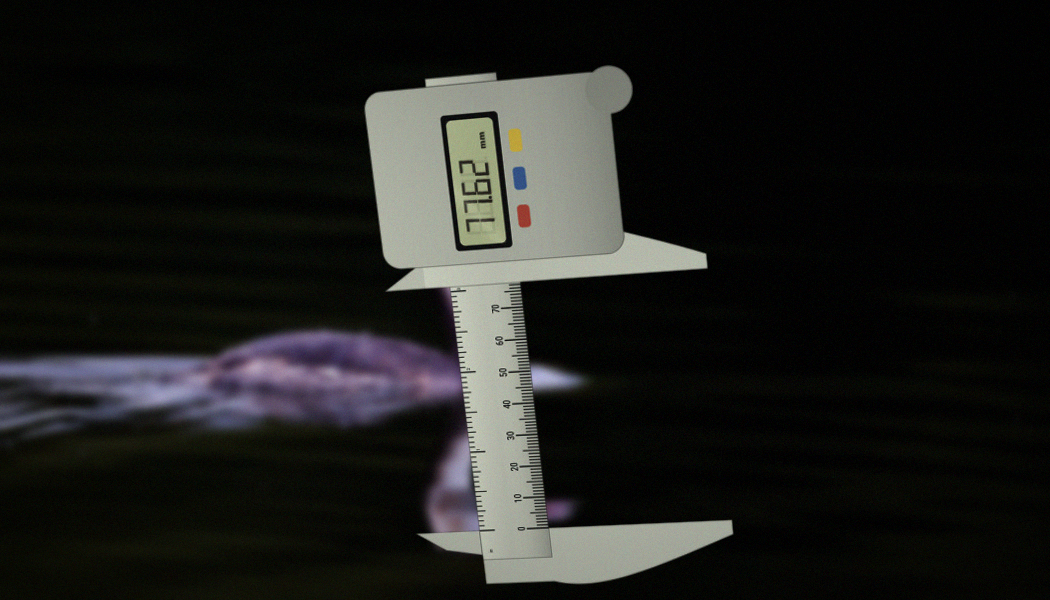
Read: value=77.62 unit=mm
